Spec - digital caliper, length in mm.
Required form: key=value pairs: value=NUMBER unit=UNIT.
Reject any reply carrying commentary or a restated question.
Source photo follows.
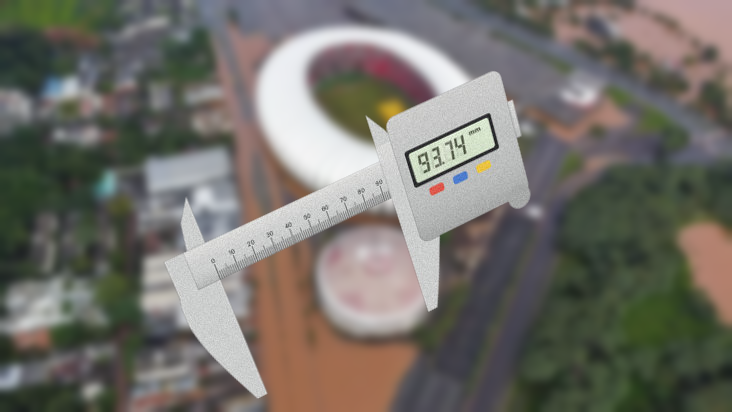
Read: value=93.74 unit=mm
